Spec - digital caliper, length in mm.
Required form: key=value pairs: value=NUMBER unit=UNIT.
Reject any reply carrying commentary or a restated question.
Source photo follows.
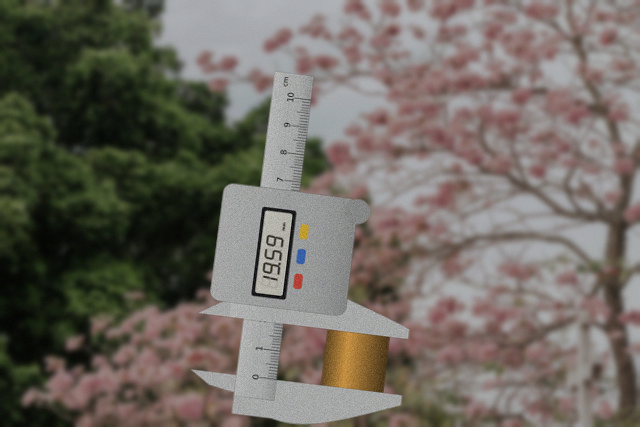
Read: value=19.59 unit=mm
